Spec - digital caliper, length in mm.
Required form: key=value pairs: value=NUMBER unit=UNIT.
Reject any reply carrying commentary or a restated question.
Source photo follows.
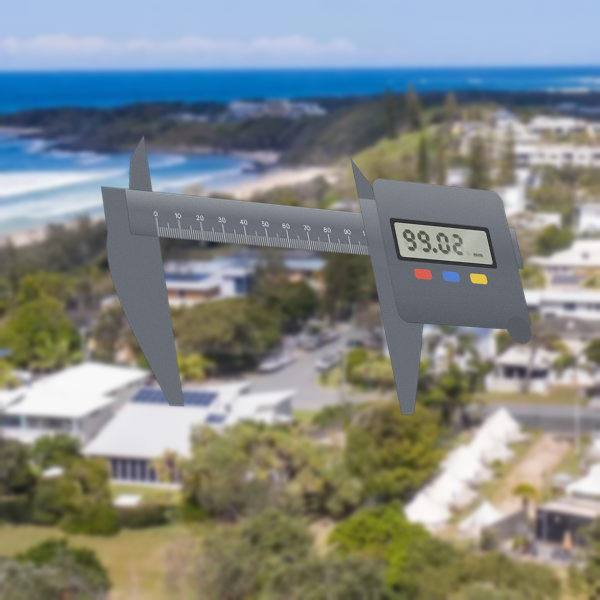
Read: value=99.02 unit=mm
